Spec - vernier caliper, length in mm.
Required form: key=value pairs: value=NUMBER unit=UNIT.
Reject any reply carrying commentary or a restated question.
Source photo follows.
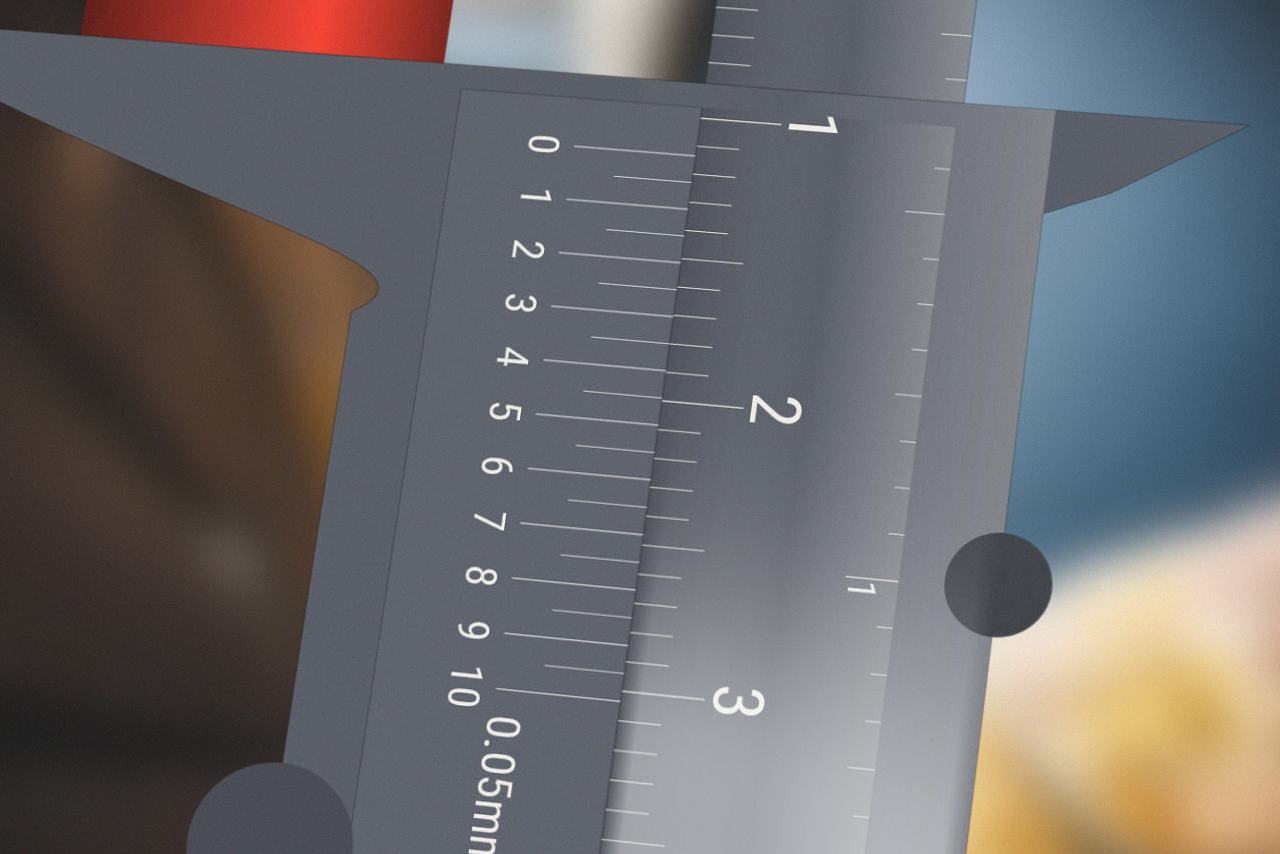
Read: value=11.35 unit=mm
